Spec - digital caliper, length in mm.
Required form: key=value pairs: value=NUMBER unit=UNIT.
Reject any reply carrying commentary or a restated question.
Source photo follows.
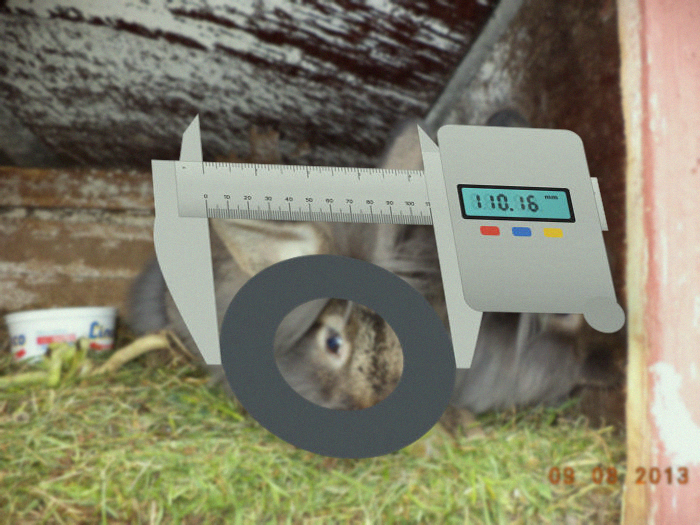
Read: value=110.16 unit=mm
